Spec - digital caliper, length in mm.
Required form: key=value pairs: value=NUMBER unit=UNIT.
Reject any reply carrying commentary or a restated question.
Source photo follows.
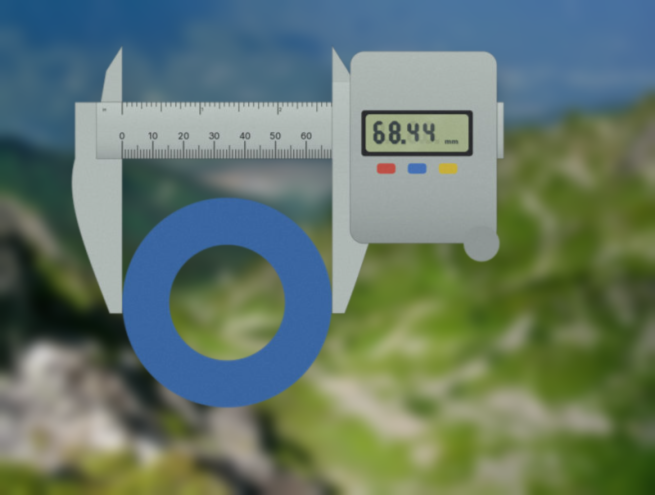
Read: value=68.44 unit=mm
